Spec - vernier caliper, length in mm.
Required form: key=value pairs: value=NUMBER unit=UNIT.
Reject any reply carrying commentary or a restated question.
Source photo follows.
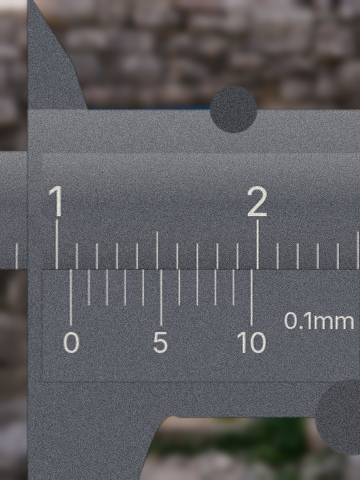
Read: value=10.7 unit=mm
